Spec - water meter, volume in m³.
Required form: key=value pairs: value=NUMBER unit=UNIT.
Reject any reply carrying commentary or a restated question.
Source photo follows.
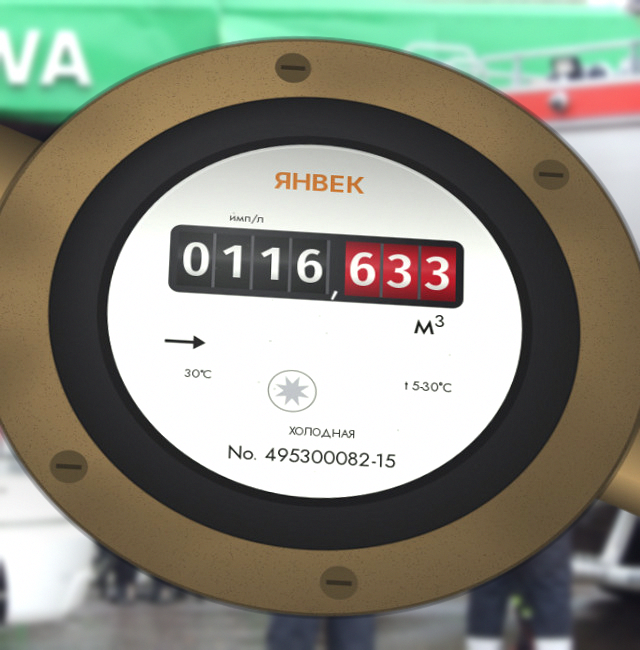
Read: value=116.633 unit=m³
